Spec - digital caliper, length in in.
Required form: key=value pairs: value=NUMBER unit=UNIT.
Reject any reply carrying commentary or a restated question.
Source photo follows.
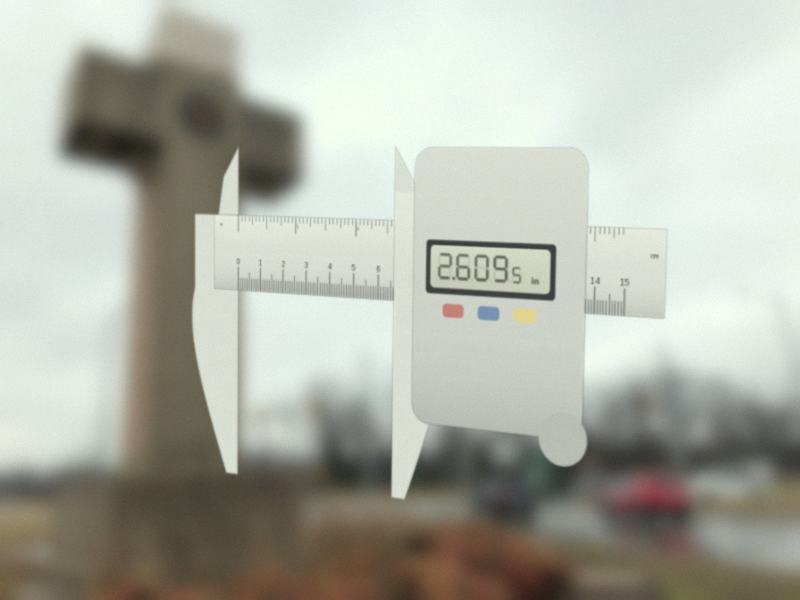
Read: value=2.6095 unit=in
